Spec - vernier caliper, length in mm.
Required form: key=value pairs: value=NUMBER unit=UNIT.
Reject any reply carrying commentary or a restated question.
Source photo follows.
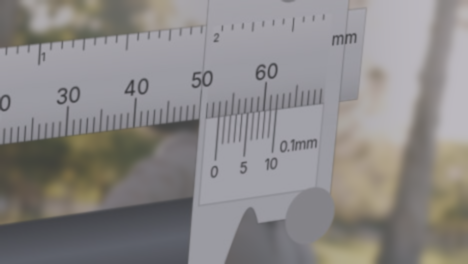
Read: value=53.0 unit=mm
